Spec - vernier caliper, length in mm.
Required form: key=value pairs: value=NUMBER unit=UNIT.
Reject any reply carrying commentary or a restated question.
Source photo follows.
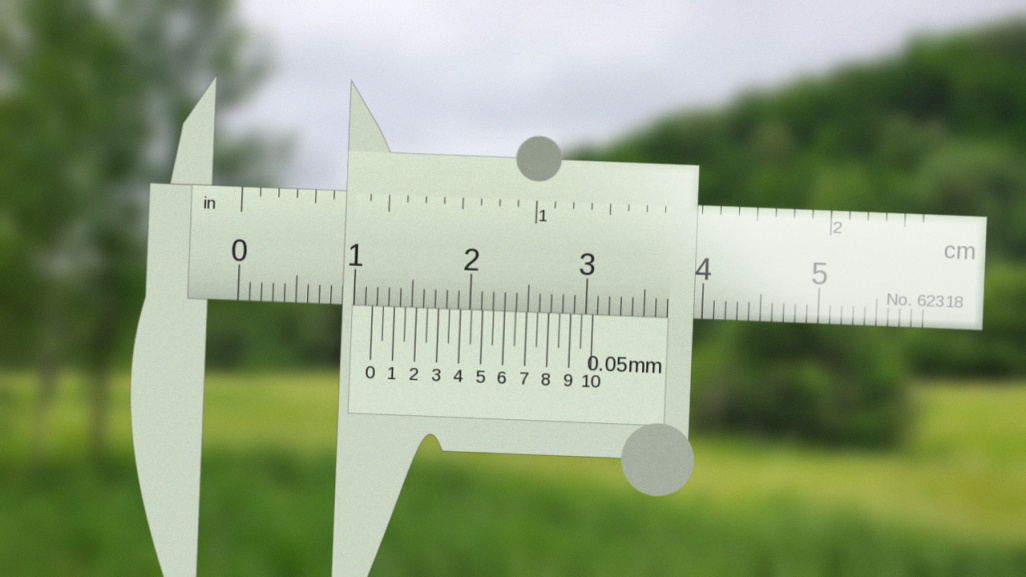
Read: value=11.6 unit=mm
